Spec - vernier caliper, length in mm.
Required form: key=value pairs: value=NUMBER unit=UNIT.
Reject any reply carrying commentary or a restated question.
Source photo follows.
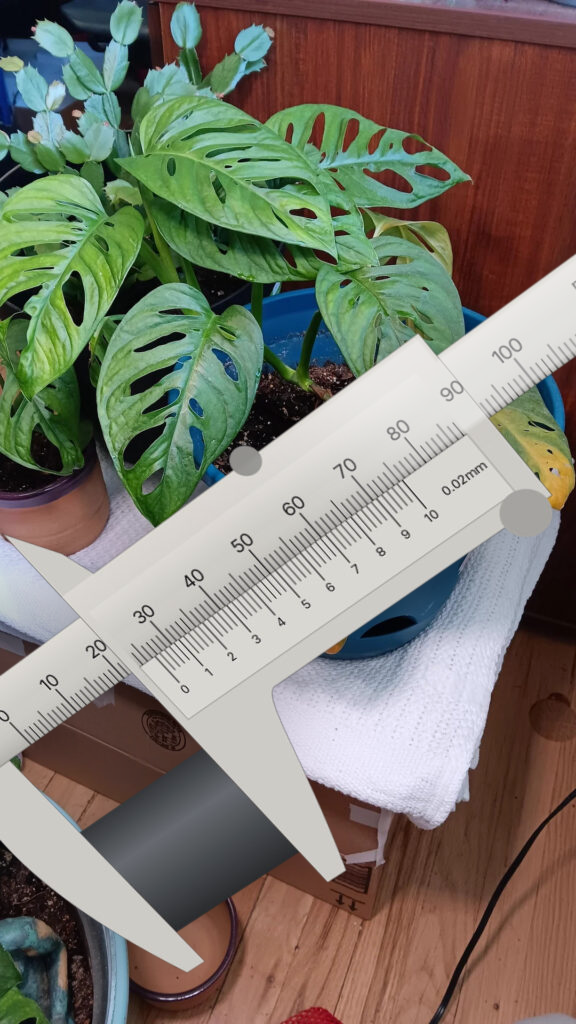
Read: value=26.5 unit=mm
